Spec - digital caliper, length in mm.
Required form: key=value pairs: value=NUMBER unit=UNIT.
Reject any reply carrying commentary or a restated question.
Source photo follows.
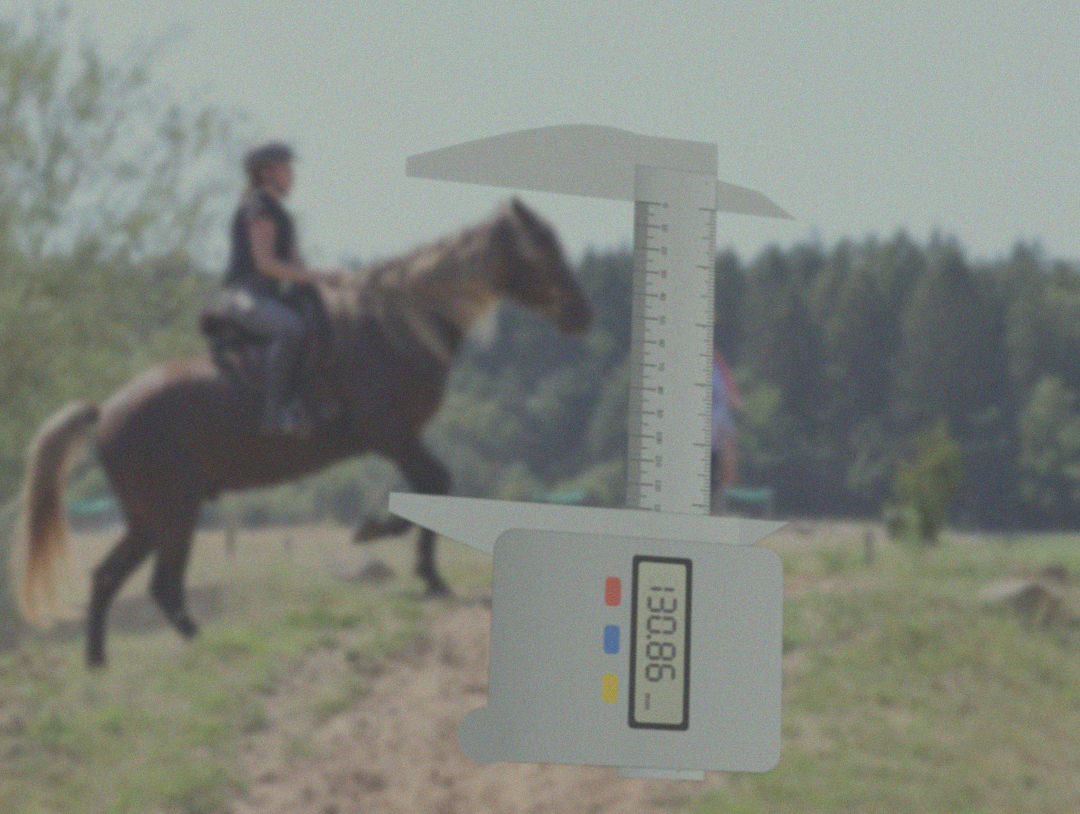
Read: value=130.86 unit=mm
